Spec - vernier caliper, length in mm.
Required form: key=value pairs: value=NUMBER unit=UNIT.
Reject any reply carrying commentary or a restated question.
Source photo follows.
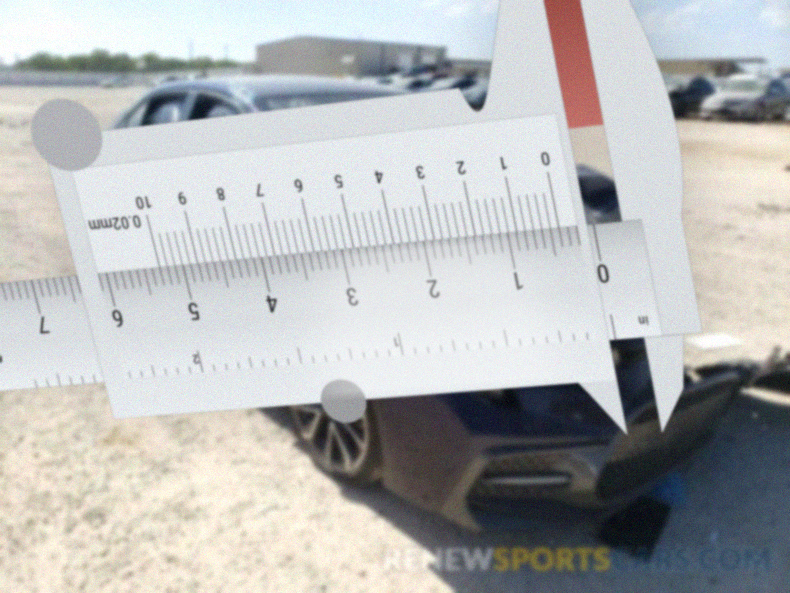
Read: value=4.0 unit=mm
